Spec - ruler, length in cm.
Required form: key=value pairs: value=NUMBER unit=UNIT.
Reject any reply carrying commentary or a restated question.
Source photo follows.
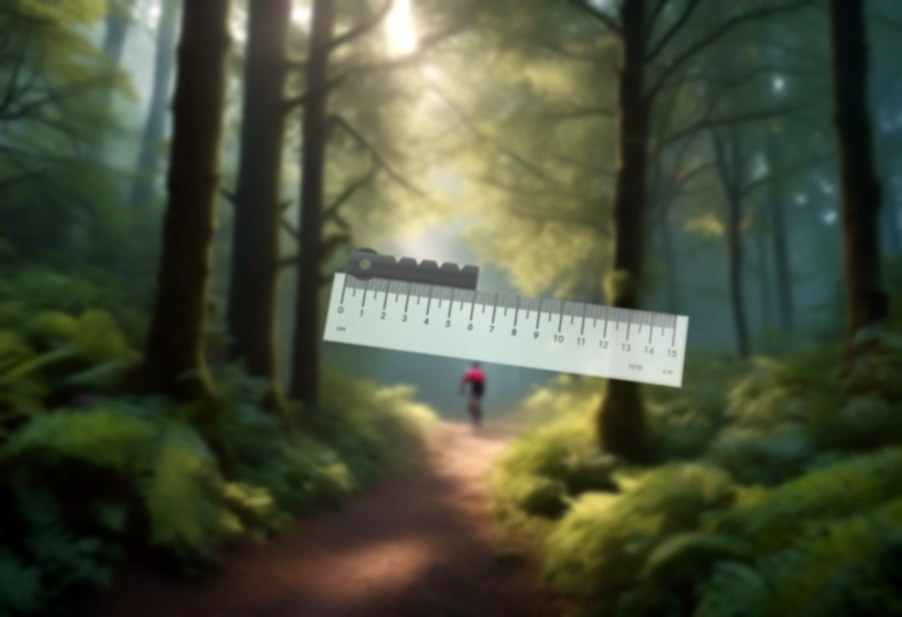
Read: value=6 unit=cm
